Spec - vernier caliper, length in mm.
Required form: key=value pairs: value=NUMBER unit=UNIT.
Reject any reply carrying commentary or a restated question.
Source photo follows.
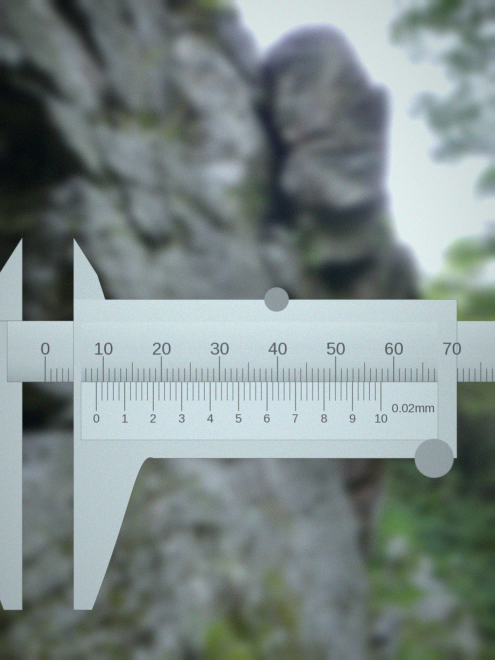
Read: value=8.8 unit=mm
